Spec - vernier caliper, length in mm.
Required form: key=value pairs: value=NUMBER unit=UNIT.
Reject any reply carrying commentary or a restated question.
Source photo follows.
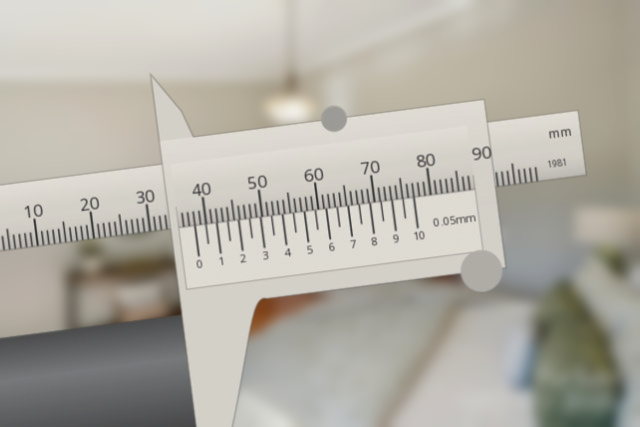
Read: value=38.0 unit=mm
